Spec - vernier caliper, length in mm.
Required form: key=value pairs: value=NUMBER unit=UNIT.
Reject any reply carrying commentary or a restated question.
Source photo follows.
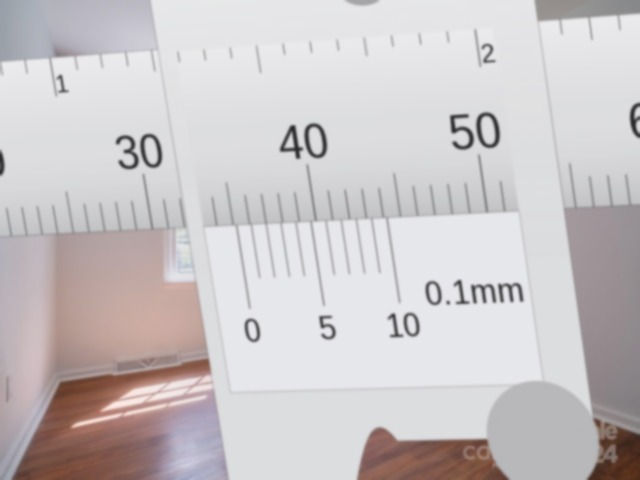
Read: value=35.2 unit=mm
